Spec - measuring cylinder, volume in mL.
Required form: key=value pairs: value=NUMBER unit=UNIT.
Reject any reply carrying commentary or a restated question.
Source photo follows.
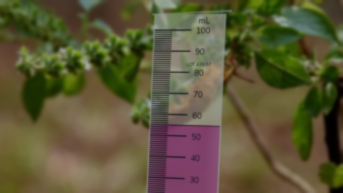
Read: value=55 unit=mL
